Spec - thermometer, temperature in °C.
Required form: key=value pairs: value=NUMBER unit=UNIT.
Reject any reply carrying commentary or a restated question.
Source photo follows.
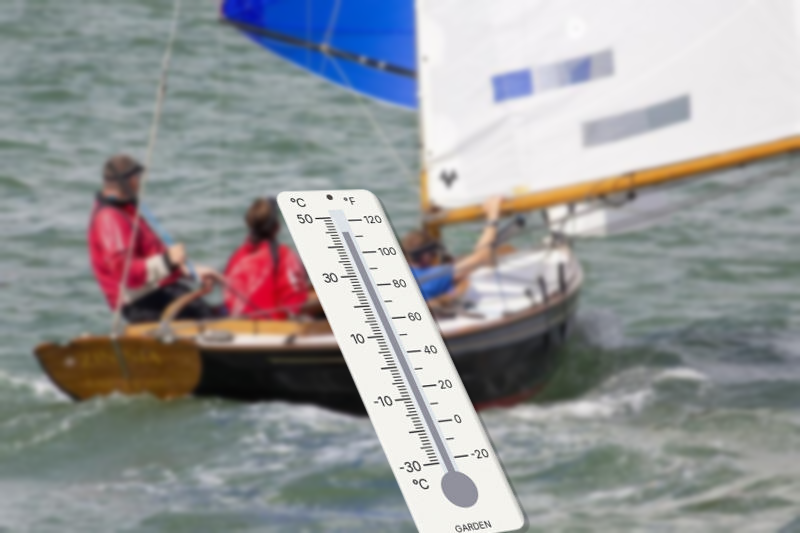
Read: value=45 unit=°C
